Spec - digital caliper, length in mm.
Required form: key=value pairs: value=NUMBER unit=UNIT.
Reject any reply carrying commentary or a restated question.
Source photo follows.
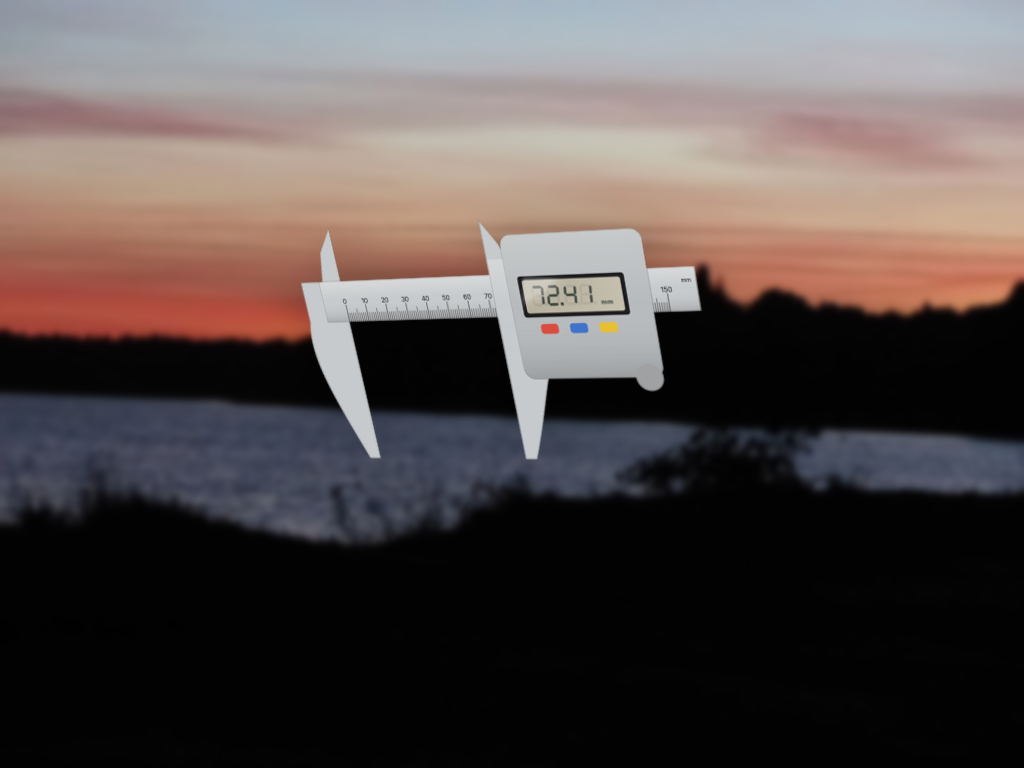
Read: value=72.41 unit=mm
